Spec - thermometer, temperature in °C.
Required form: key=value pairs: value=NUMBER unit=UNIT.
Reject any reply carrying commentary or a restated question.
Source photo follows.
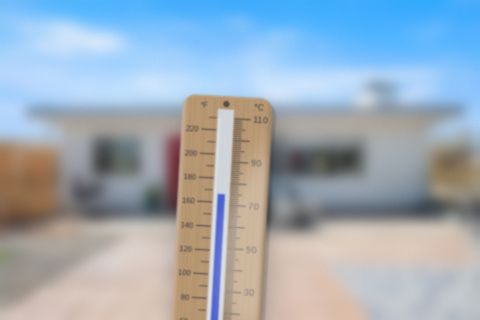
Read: value=75 unit=°C
